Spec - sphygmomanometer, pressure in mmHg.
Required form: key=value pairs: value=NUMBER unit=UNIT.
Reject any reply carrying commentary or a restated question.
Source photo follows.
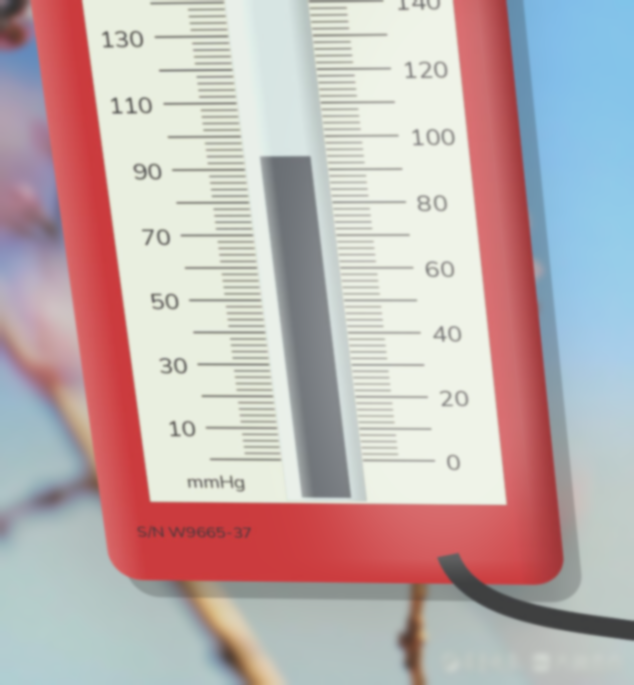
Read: value=94 unit=mmHg
